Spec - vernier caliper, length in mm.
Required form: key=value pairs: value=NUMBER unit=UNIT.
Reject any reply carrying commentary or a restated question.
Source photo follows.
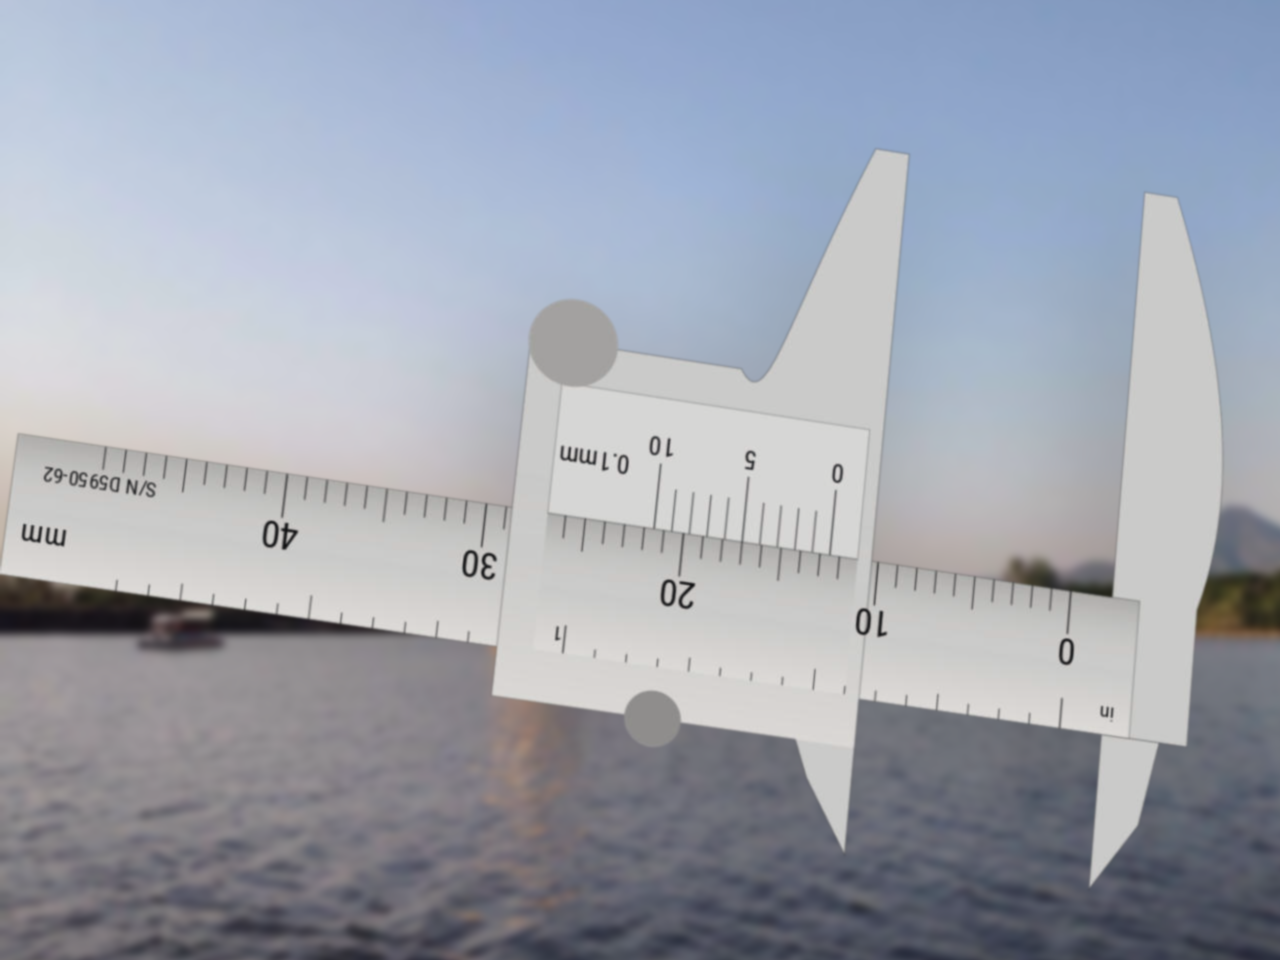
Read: value=12.5 unit=mm
